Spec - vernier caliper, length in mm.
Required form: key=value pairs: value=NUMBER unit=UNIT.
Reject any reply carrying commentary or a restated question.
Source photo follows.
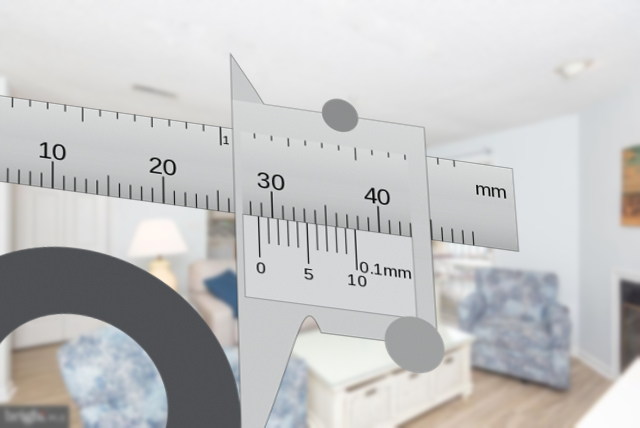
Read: value=28.7 unit=mm
